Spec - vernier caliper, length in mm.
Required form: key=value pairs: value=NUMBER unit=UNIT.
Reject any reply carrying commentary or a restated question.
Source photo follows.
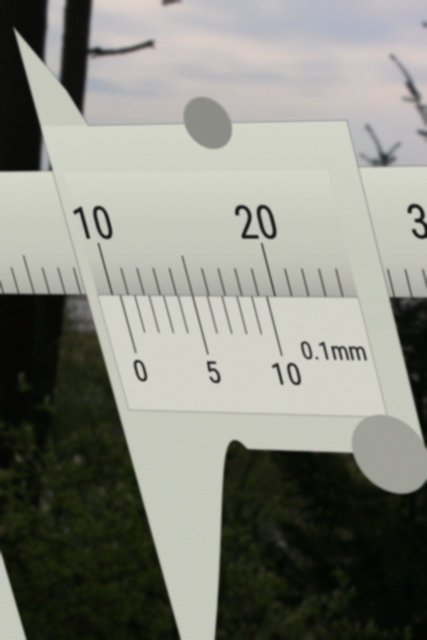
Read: value=10.5 unit=mm
